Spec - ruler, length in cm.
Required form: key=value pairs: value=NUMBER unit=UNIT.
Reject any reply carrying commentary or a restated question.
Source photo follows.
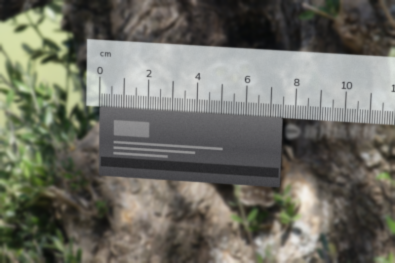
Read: value=7.5 unit=cm
